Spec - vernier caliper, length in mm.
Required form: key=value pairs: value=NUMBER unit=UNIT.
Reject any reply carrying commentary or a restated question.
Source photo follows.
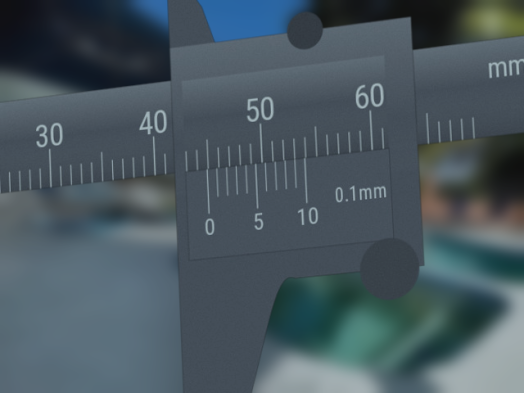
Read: value=44.9 unit=mm
